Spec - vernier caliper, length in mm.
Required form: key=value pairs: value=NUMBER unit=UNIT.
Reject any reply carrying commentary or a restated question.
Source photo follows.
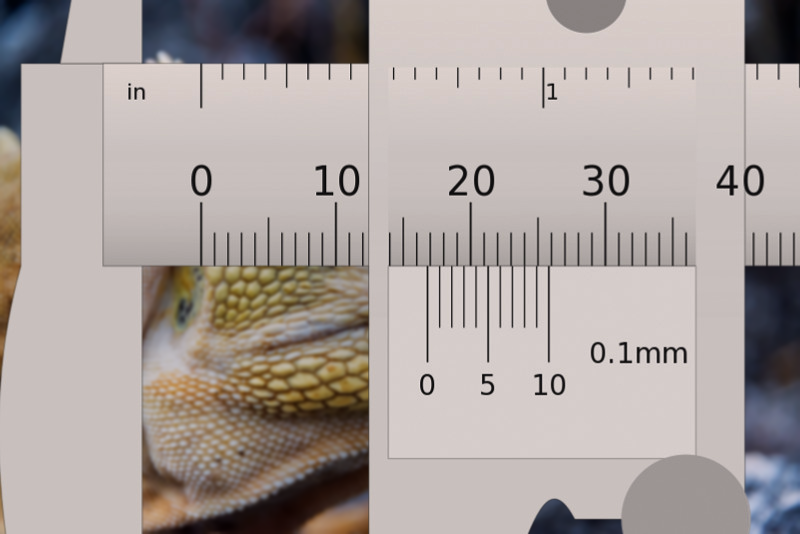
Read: value=16.8 unit=mm
